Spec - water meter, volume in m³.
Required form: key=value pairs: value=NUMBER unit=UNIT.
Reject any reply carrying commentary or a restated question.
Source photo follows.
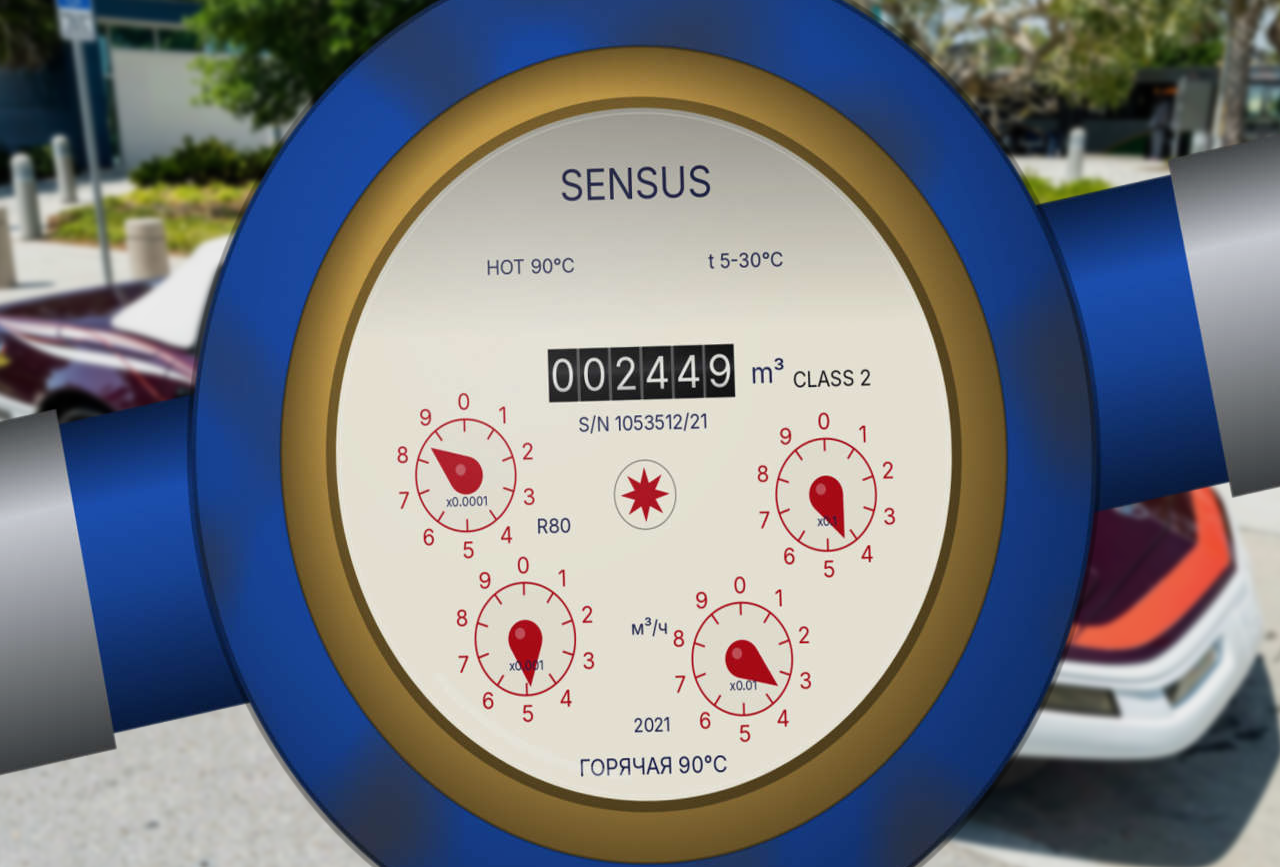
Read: value=2449.4348 unit=m³
